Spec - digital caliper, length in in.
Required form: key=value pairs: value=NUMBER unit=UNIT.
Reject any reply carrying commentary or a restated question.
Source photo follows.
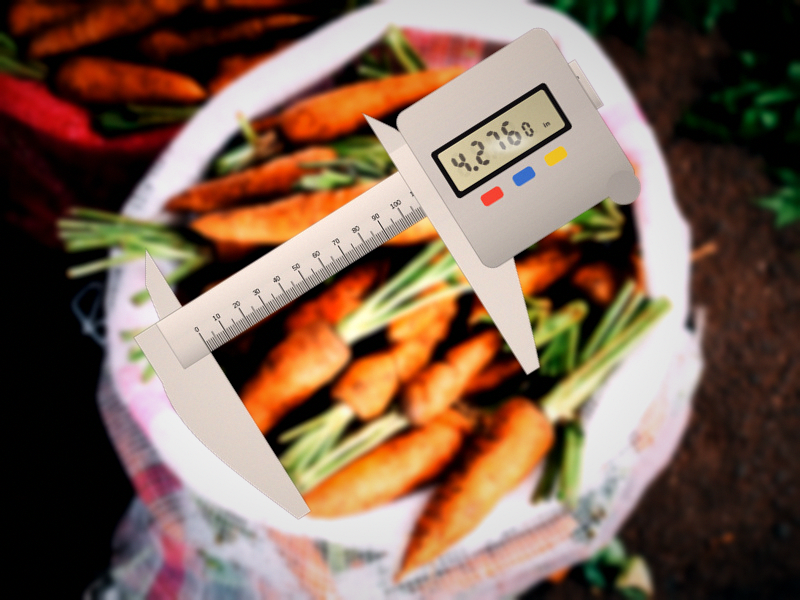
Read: value=4.2760 unit=in
